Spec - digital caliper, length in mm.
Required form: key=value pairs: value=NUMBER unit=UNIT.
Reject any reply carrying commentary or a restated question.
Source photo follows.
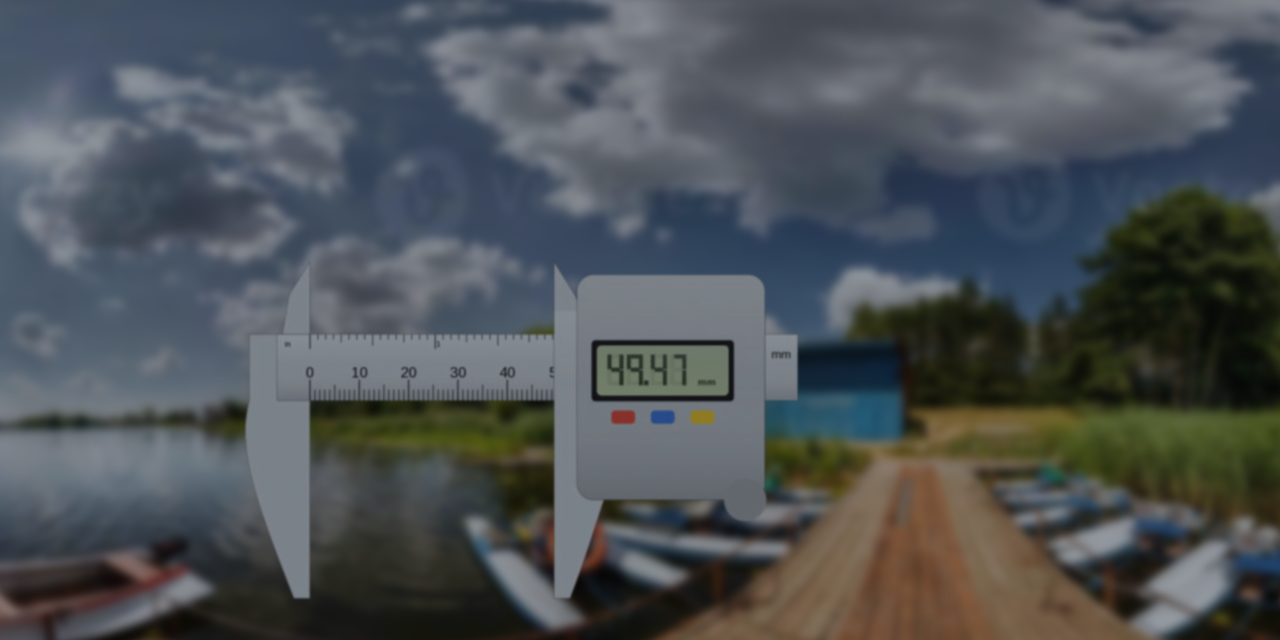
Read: value=49.47 unit=mm
